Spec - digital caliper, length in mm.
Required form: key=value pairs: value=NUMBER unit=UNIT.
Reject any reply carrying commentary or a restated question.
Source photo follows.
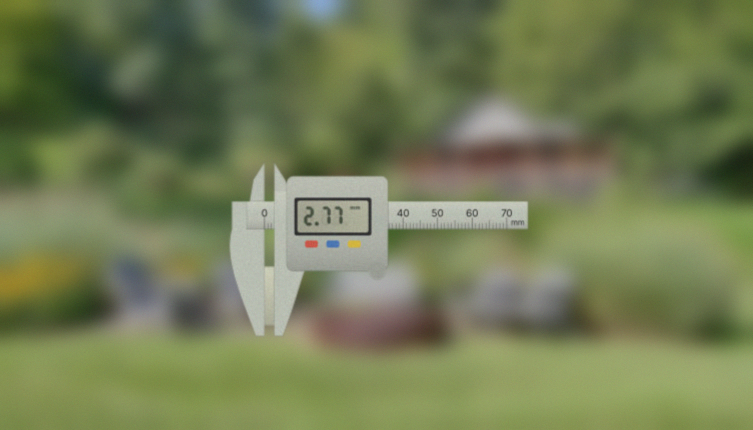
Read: value=2.77 unit=mm
